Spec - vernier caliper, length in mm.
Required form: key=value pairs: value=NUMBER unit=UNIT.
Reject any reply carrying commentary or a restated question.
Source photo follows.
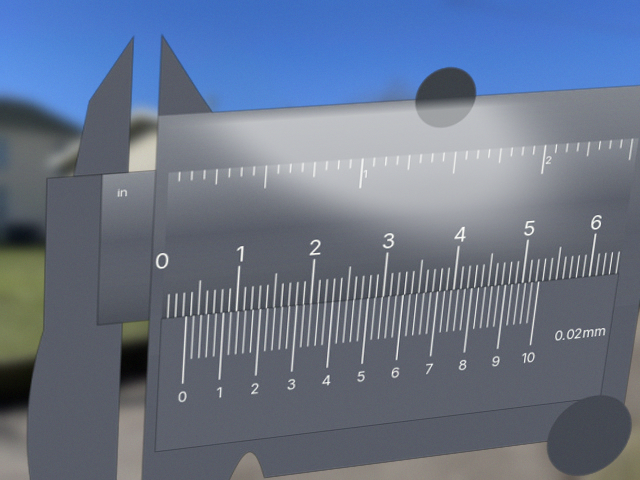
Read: value=3.4 unit=mm
